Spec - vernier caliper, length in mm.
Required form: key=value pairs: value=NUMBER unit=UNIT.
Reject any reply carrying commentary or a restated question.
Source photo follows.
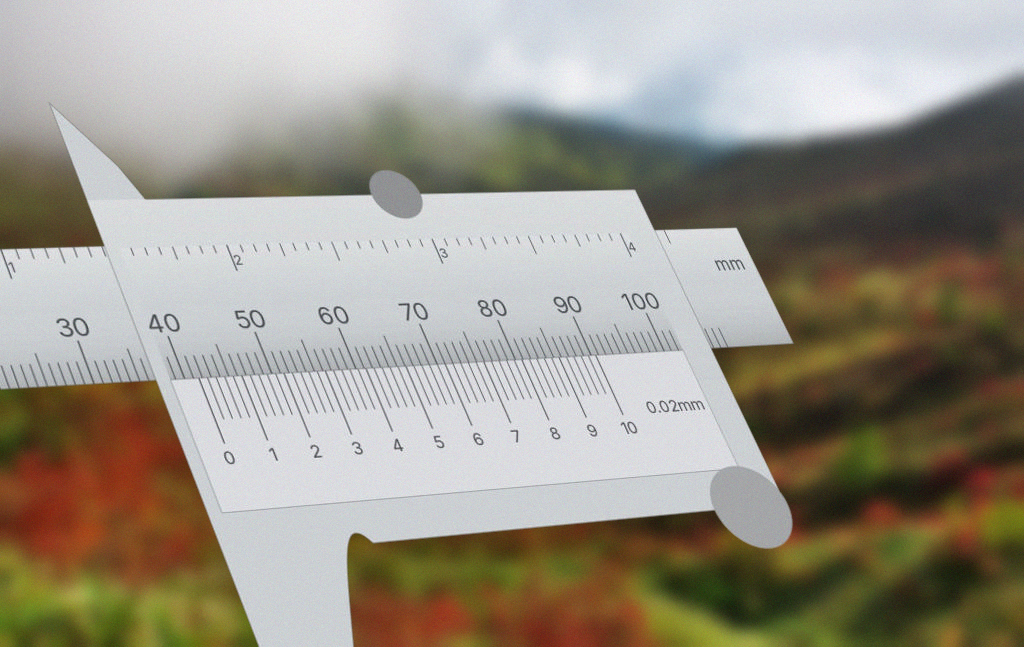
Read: value=41.6 unit=mm
